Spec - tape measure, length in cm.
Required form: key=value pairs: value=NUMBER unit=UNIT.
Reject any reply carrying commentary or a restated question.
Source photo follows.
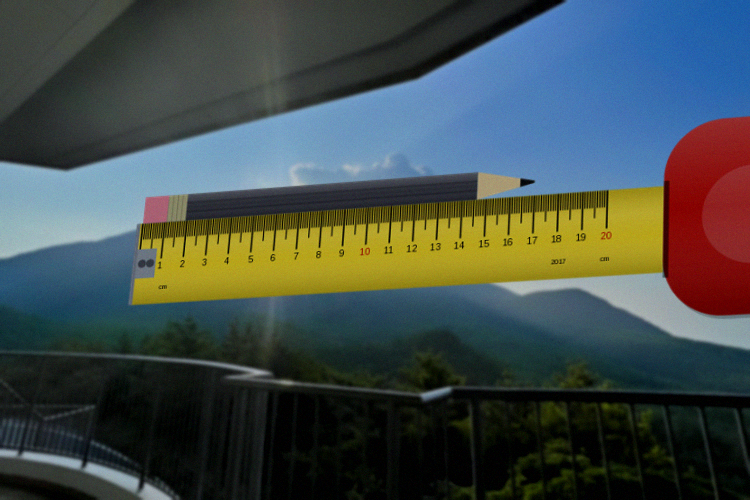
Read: value=17 unit=cm
